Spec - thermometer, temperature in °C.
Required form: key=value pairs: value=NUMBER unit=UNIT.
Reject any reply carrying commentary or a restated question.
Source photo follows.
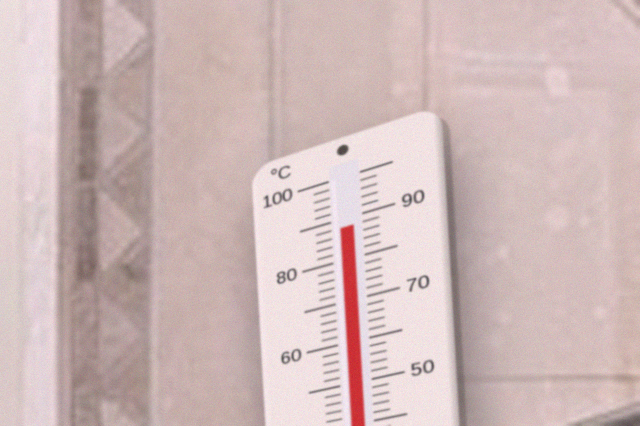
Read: value=88 unit=°C
